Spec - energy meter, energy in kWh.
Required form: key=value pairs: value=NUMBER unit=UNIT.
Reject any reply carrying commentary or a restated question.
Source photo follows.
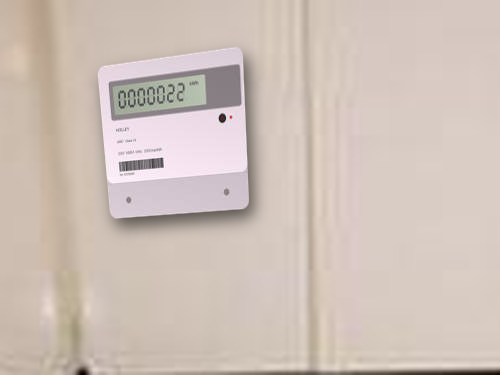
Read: value=22 unit=kWh
